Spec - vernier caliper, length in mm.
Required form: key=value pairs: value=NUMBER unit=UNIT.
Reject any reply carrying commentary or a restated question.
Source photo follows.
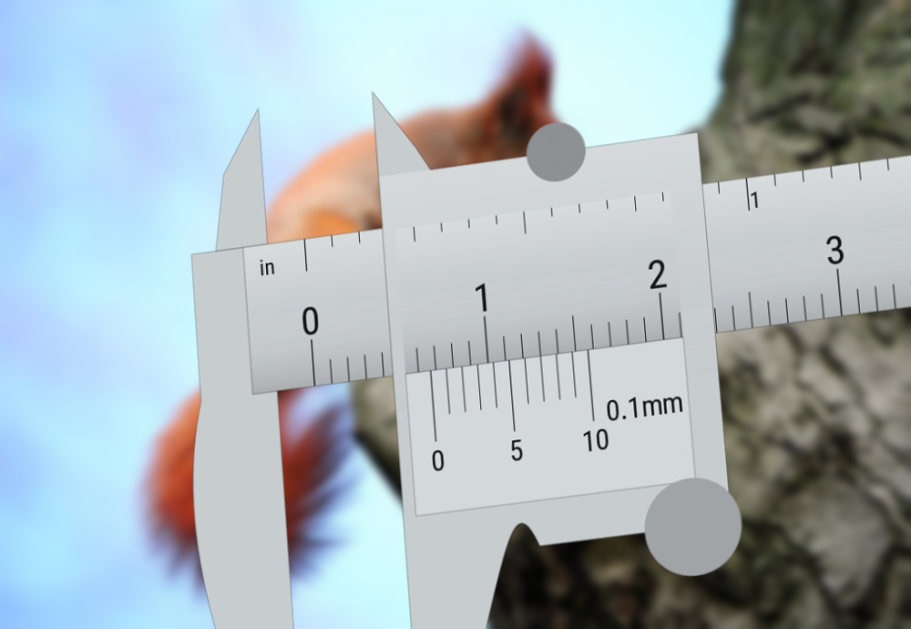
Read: value=6.7 unit=mm
